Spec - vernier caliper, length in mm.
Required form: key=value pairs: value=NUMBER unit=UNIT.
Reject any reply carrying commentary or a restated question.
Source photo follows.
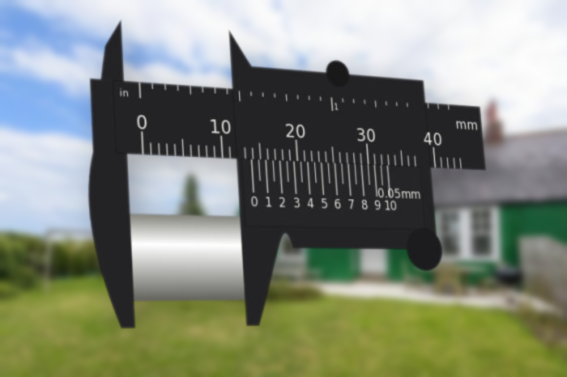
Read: value=13.8 unit=mm
